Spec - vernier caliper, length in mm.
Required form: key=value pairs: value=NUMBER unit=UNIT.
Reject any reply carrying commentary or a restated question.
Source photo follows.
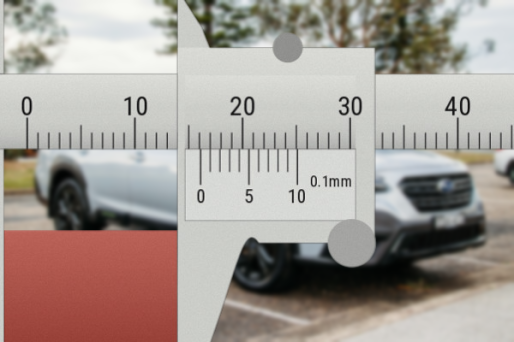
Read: value=16.1 unit=mm
